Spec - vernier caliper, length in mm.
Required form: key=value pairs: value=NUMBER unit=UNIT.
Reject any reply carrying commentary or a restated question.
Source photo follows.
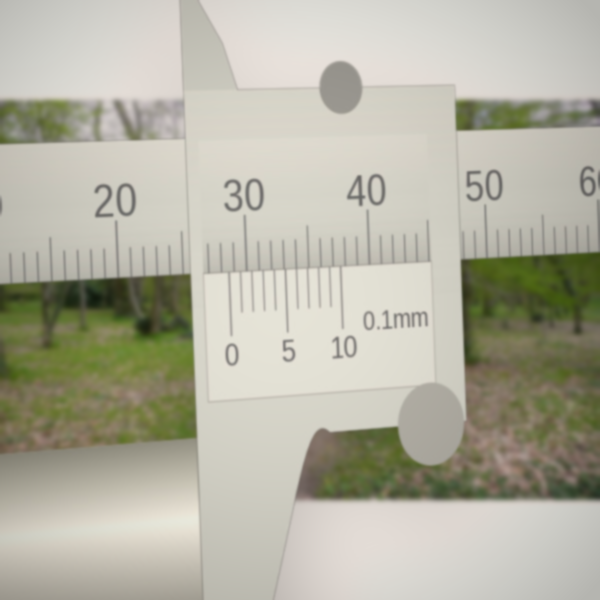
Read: value=28.6 unit=mm
